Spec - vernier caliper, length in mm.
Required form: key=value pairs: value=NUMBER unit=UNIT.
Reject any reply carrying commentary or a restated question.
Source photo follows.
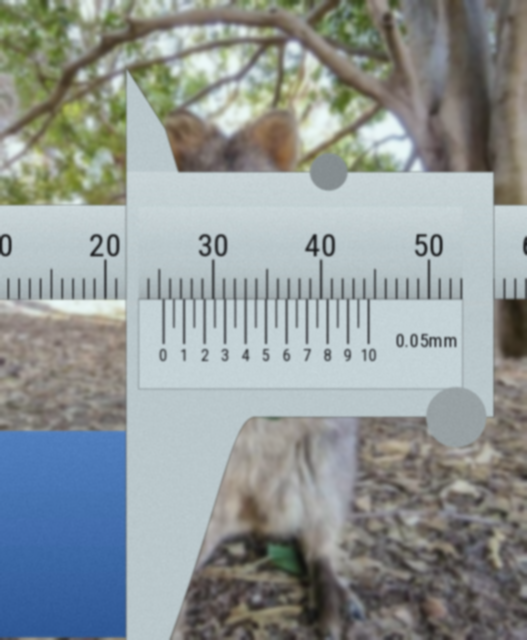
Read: value=25.4 unit=mm
